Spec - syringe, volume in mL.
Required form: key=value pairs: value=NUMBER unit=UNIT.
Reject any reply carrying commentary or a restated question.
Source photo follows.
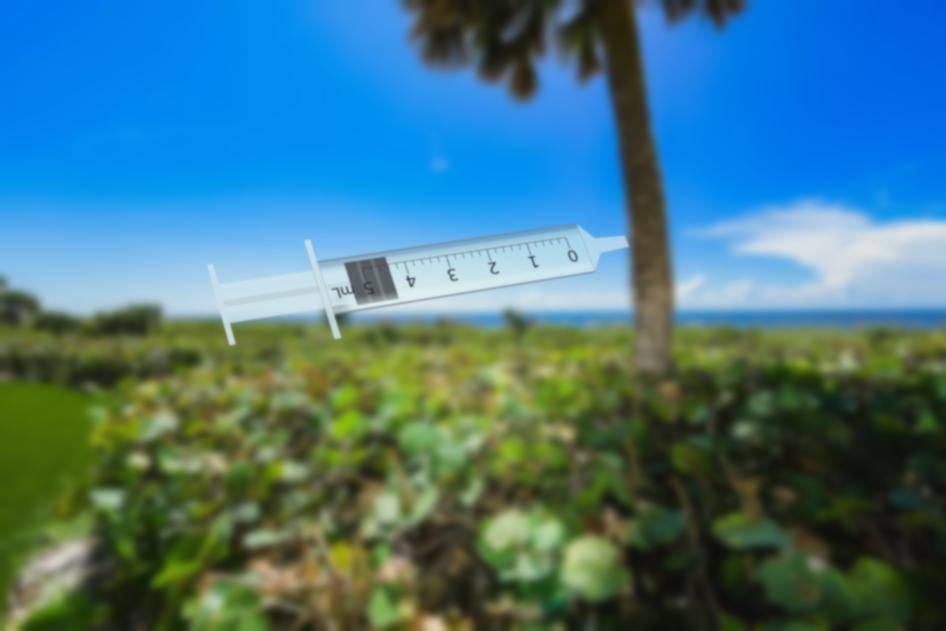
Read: value=4.4 unit=mL
